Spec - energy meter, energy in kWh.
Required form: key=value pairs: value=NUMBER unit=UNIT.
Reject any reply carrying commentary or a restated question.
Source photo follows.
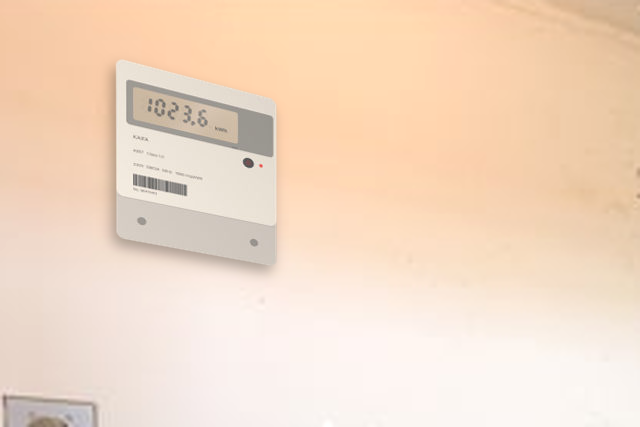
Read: value=1023.6 unit=kWh
